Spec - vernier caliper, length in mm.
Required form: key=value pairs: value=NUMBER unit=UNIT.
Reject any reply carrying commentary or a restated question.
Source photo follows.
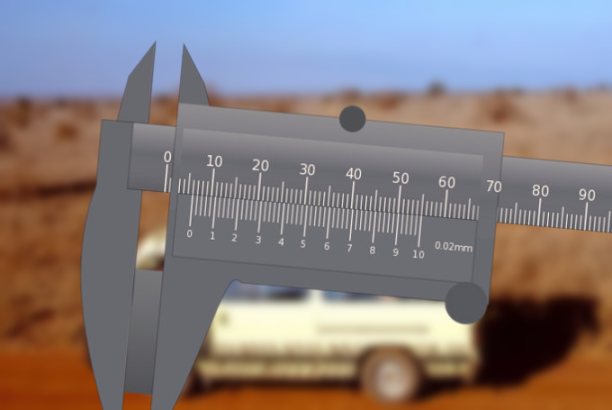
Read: value=6.0 unit=mm
